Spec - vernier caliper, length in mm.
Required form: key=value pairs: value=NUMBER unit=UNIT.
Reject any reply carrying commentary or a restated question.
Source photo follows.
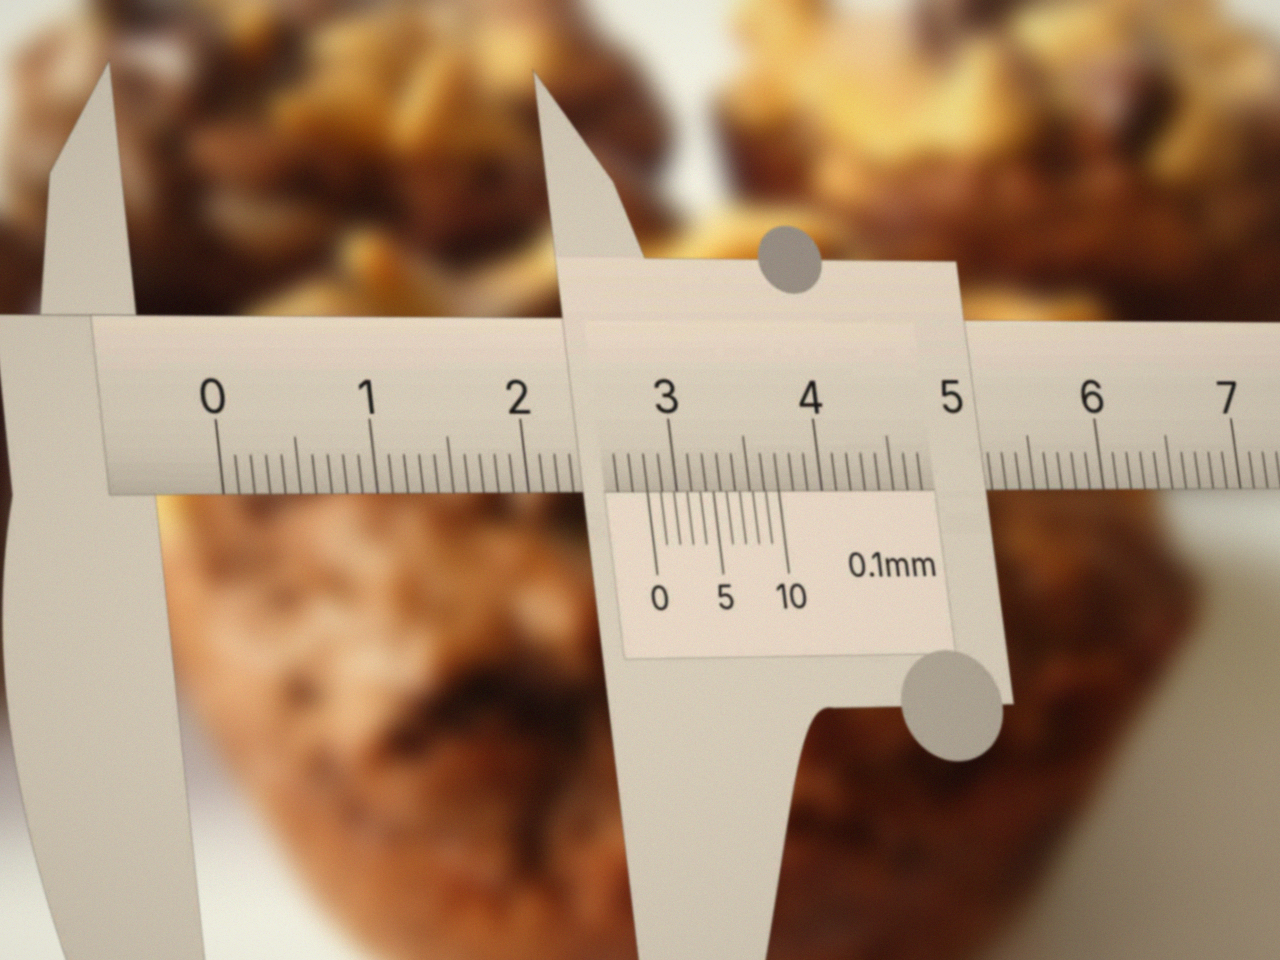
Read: value=28.0 unit=mm
